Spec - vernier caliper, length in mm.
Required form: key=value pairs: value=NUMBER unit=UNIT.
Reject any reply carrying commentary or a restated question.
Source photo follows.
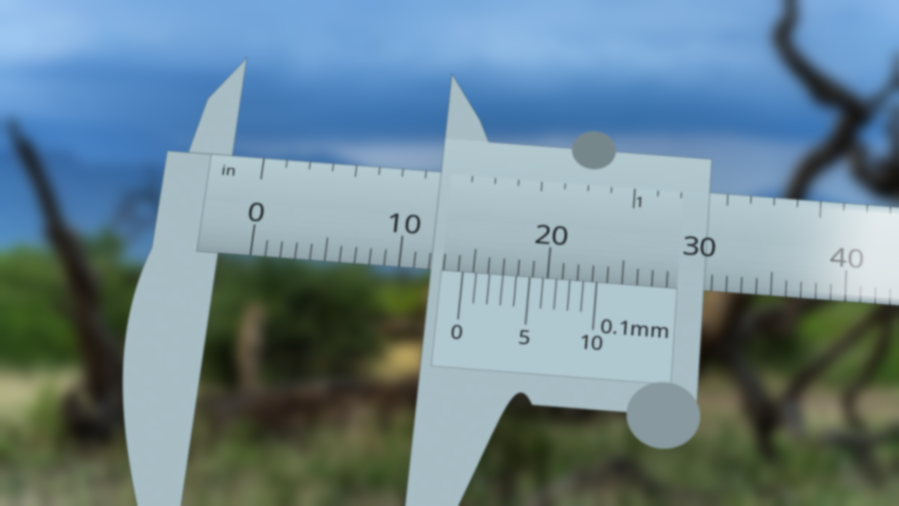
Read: value=14.3 unit=mm
